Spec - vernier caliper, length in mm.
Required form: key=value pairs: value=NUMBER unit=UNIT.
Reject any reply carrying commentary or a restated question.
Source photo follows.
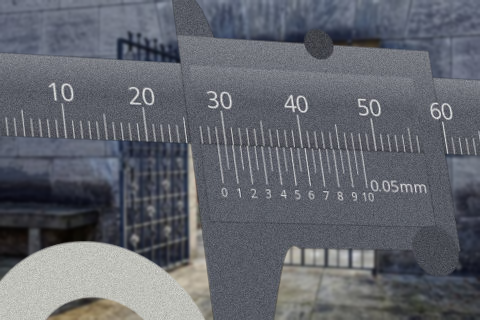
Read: value=29.0 unit=mm
